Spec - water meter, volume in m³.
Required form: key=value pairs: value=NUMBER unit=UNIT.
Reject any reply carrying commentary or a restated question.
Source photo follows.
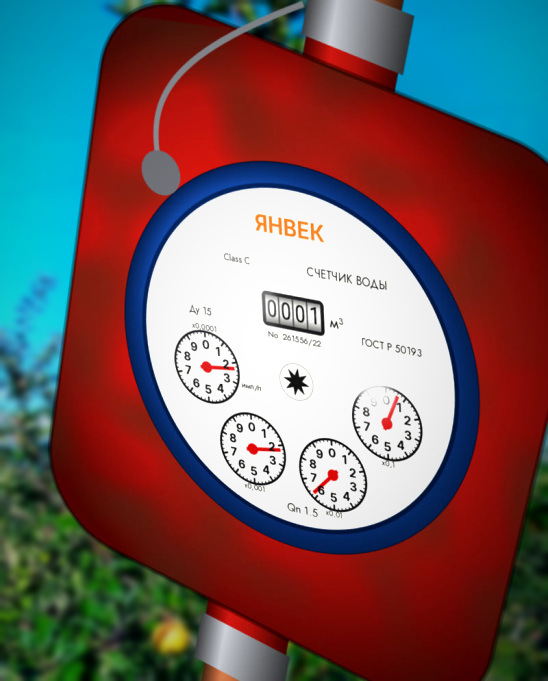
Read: value=1.0622 unit=m³
